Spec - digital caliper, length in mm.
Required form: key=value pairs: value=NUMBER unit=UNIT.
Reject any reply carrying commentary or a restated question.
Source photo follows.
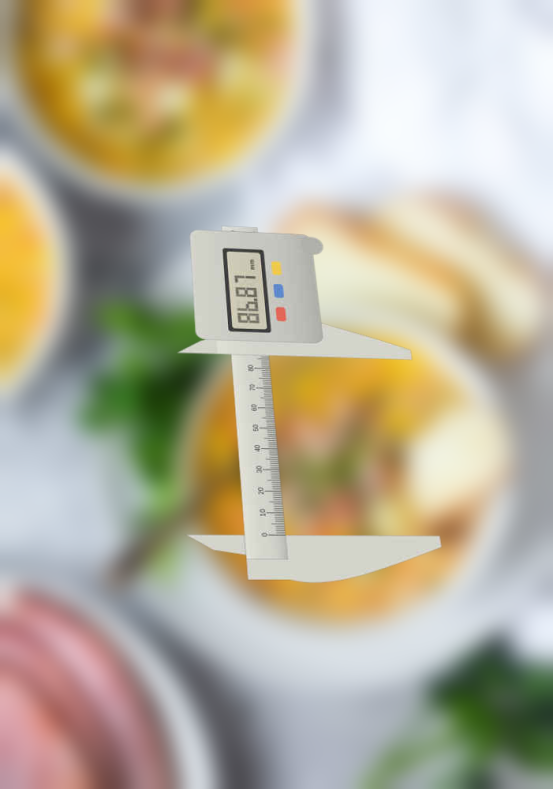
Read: value=86.87 unit=mm
